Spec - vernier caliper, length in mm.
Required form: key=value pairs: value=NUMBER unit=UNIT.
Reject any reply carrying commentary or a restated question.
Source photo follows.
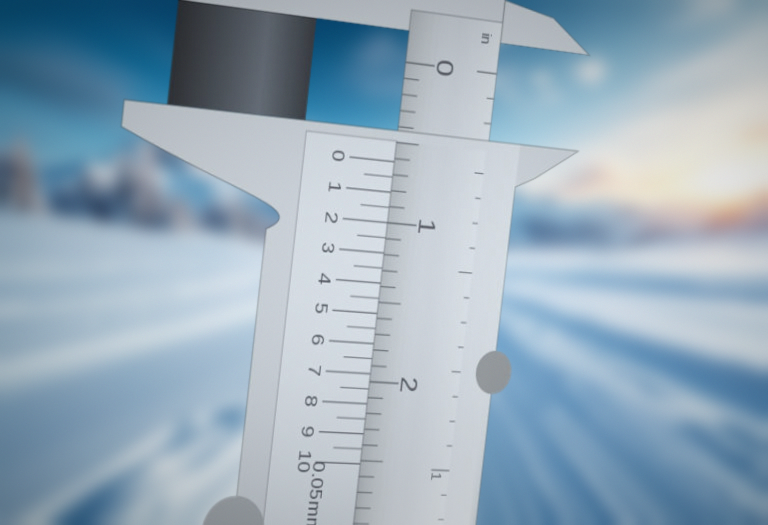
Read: value=6.2 unit=mm
